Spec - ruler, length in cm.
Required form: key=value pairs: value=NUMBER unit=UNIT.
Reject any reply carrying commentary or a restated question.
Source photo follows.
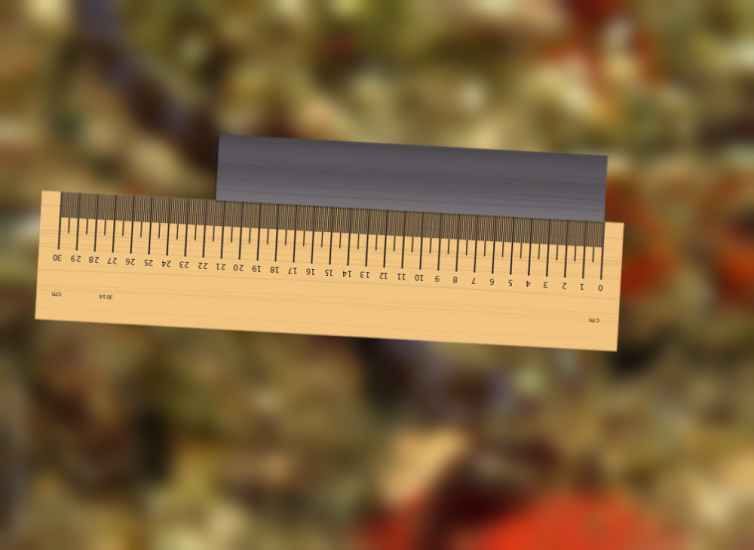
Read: value=21.5 unit=cm
